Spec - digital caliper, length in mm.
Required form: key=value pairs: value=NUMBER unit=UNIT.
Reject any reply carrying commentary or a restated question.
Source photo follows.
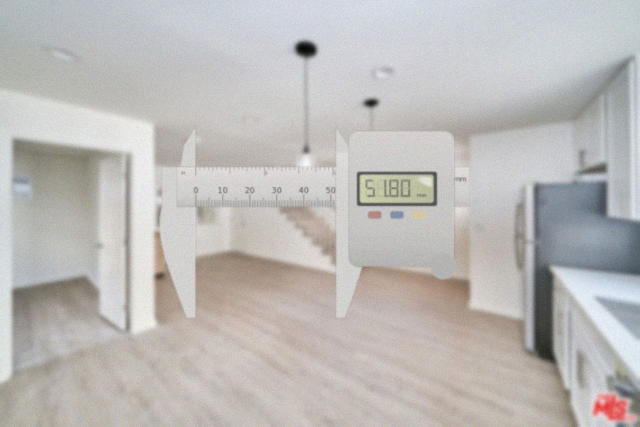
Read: value=51.80 unit=mm
